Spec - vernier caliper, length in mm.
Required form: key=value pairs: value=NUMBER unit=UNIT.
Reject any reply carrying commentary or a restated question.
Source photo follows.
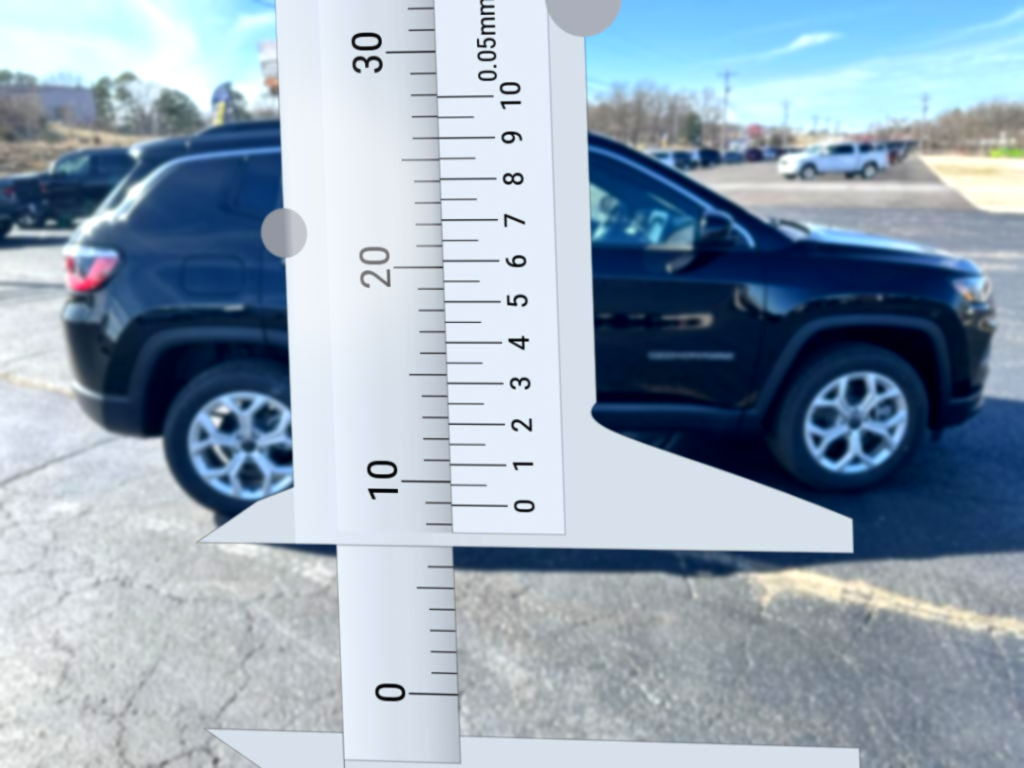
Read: value=8.9 unit=mm
